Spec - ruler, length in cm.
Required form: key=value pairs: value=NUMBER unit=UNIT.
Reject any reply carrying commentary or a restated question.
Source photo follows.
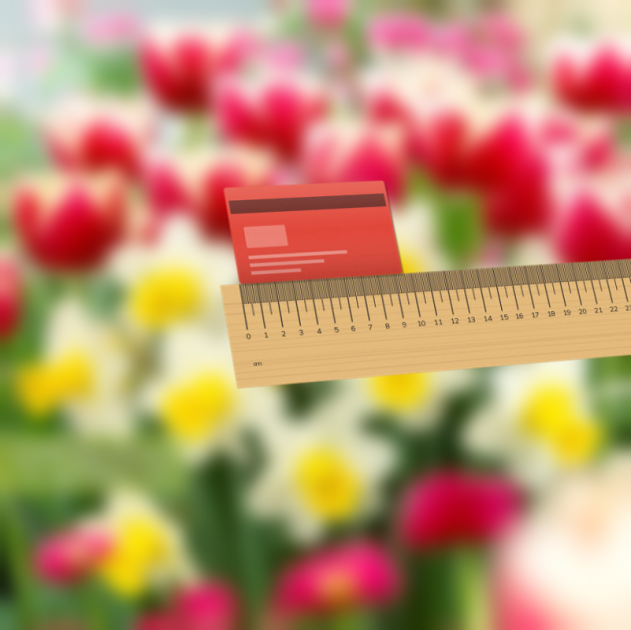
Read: value=9.5 unit=cm
